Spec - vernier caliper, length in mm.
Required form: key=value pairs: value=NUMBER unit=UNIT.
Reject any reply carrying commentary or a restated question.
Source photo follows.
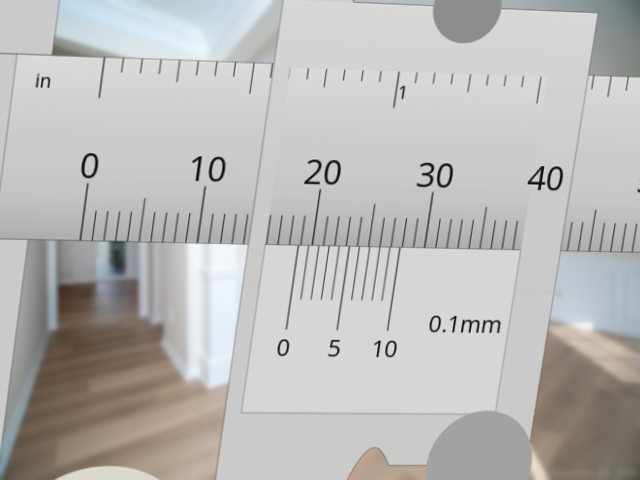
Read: value=18.8 unit=mm
